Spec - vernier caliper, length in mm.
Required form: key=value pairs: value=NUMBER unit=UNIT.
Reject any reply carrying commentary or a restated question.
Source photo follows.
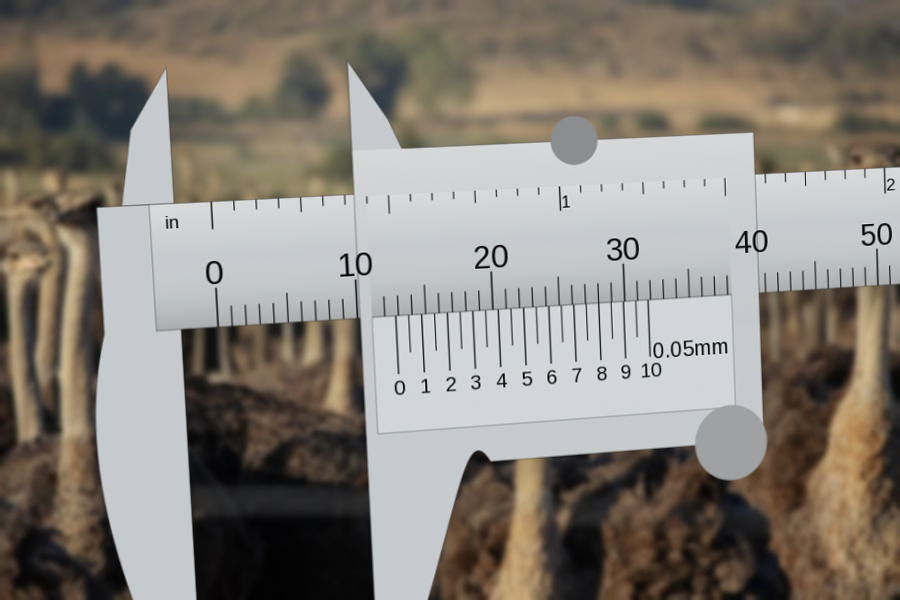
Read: value=12.8 unit=mm
